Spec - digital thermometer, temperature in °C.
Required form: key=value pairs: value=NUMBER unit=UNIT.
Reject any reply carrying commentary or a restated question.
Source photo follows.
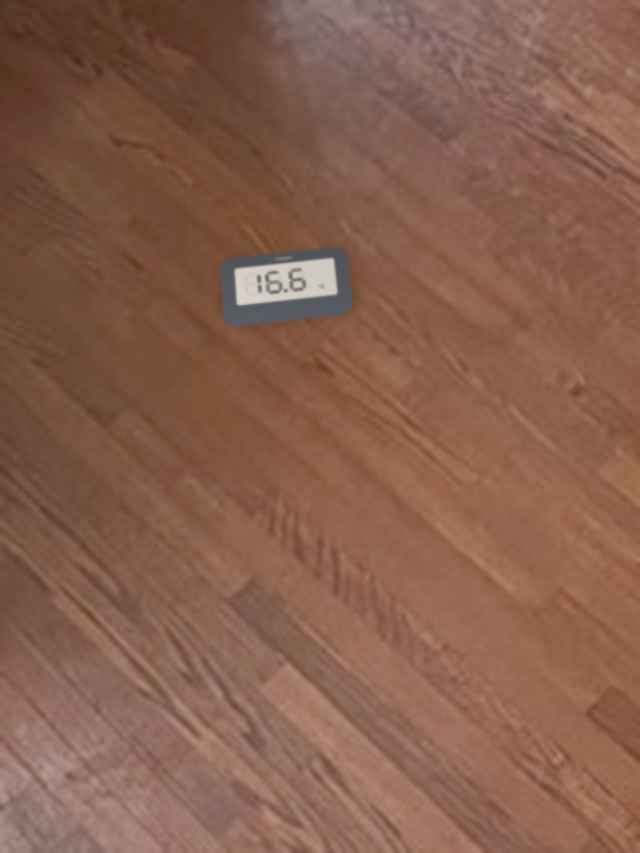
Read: value=16.6 unit=°C
